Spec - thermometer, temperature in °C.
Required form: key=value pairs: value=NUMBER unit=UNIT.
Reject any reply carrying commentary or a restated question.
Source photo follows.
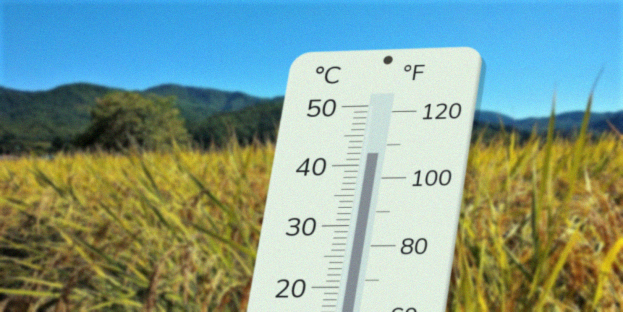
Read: value=42 unit=°C
